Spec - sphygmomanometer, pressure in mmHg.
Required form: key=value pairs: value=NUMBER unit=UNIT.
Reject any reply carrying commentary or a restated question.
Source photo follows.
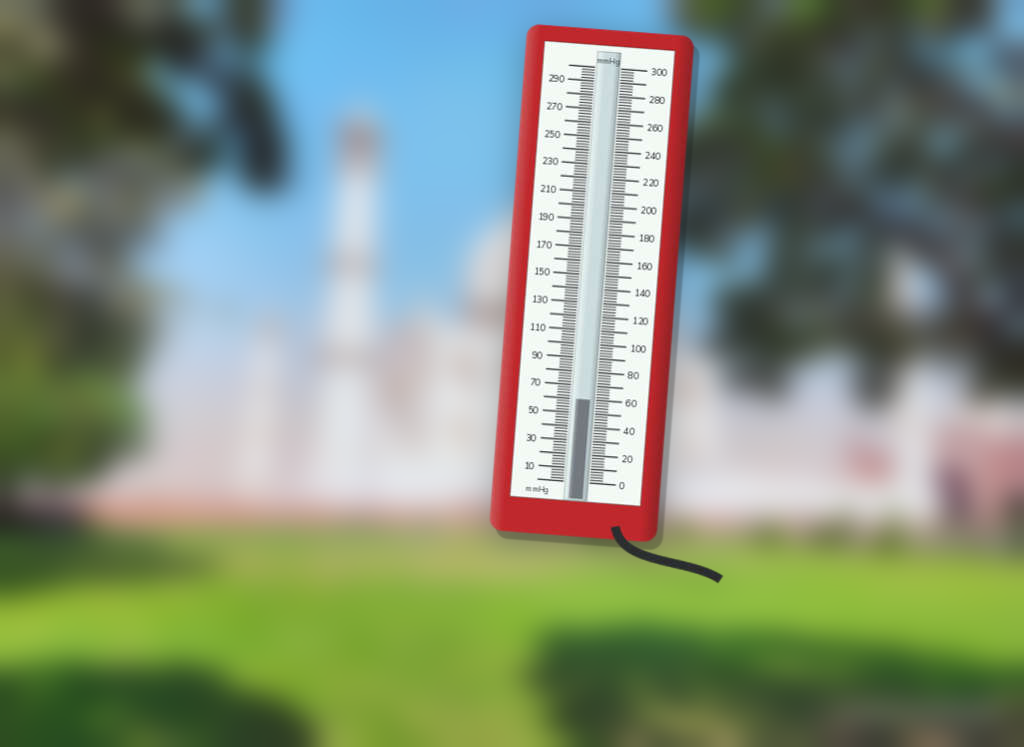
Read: value=60 unit=mmHg
